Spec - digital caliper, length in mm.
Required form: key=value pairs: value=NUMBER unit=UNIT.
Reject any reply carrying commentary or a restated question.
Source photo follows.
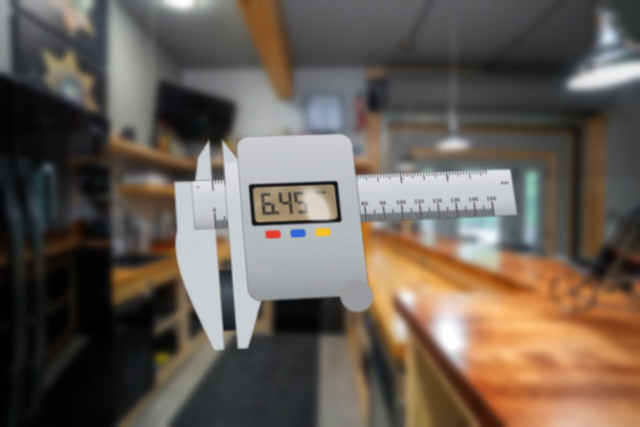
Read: value=6.45 unit=mm
